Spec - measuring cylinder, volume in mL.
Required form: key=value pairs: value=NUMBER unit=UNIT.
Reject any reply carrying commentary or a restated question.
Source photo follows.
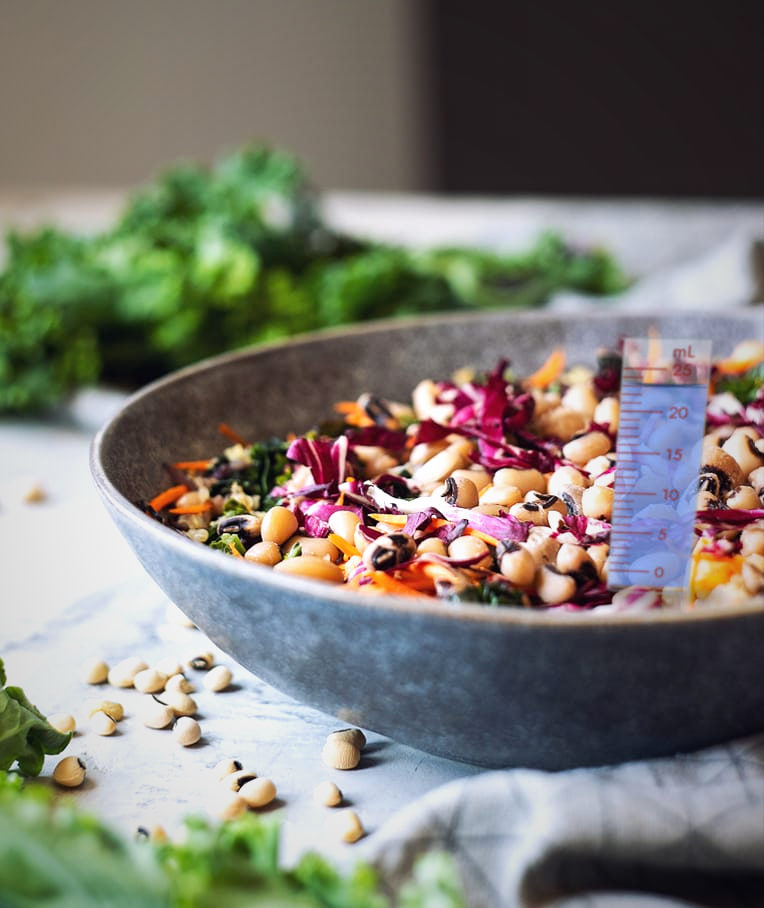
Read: value=23 unit=mL
